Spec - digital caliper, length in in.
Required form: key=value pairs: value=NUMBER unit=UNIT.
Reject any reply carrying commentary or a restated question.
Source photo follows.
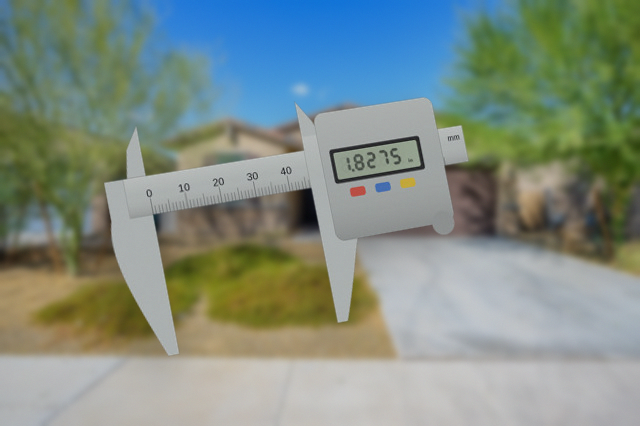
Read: value=1.8275 unit=in
